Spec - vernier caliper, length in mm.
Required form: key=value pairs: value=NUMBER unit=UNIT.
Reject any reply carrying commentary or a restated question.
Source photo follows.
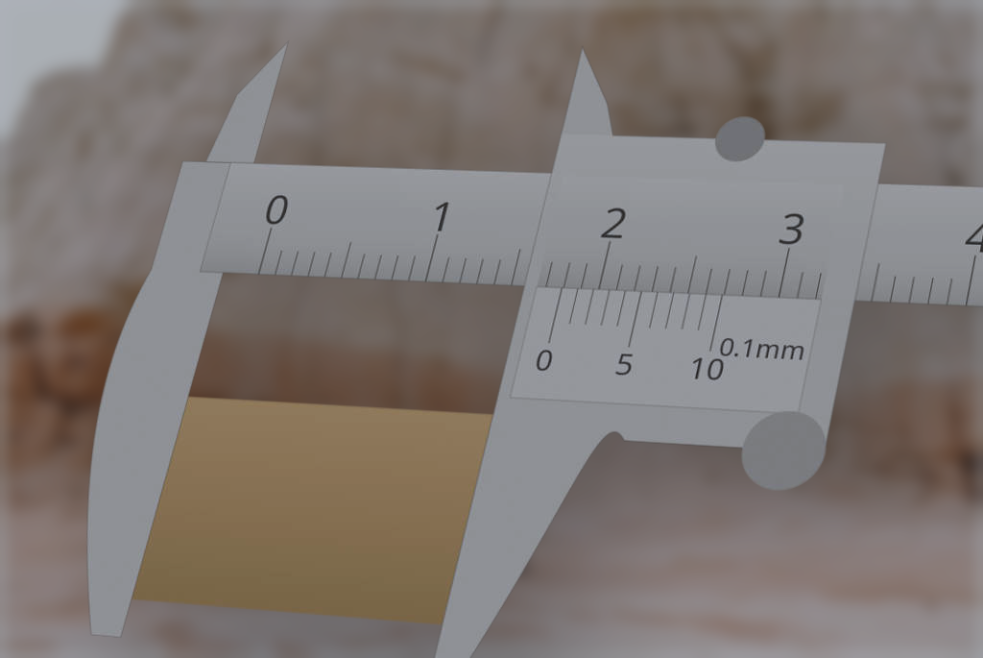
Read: value=17.9 unit=mm
